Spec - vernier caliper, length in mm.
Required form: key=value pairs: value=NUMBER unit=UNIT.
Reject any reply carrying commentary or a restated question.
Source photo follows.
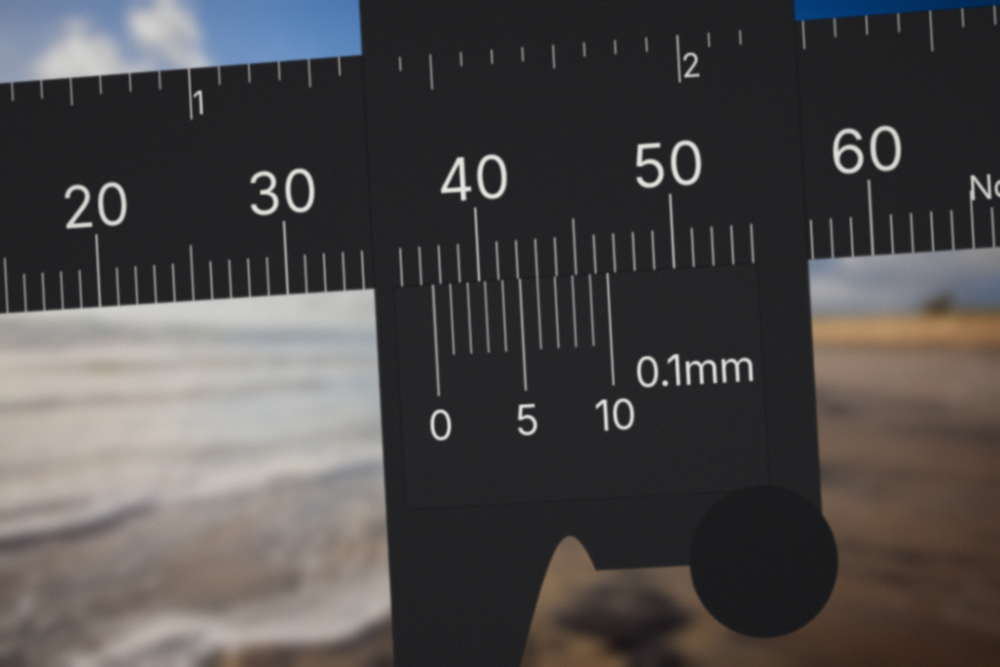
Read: value=37.6 unit=mm
